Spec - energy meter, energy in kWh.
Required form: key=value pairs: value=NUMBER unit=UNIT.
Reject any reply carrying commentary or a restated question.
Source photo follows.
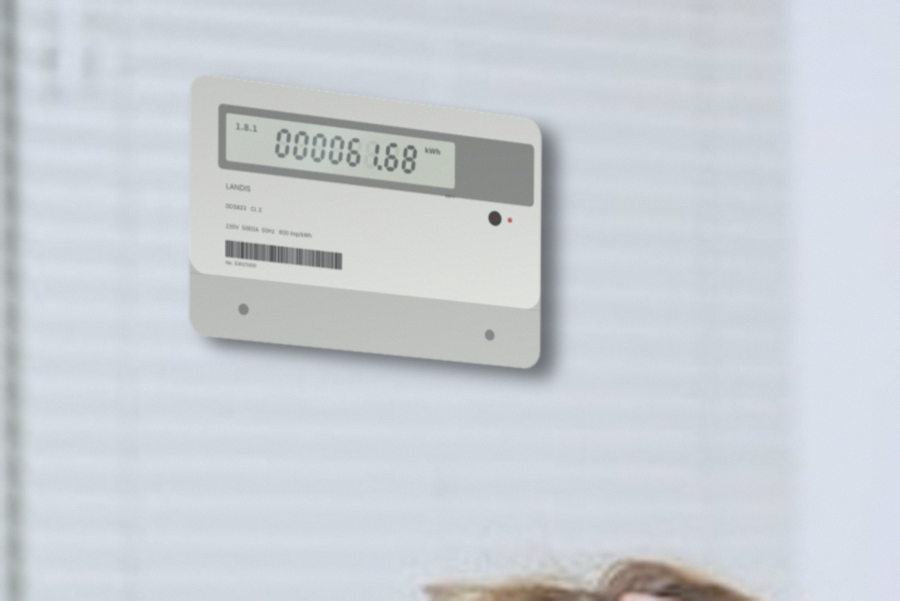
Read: value=61.68 unit=kWh
